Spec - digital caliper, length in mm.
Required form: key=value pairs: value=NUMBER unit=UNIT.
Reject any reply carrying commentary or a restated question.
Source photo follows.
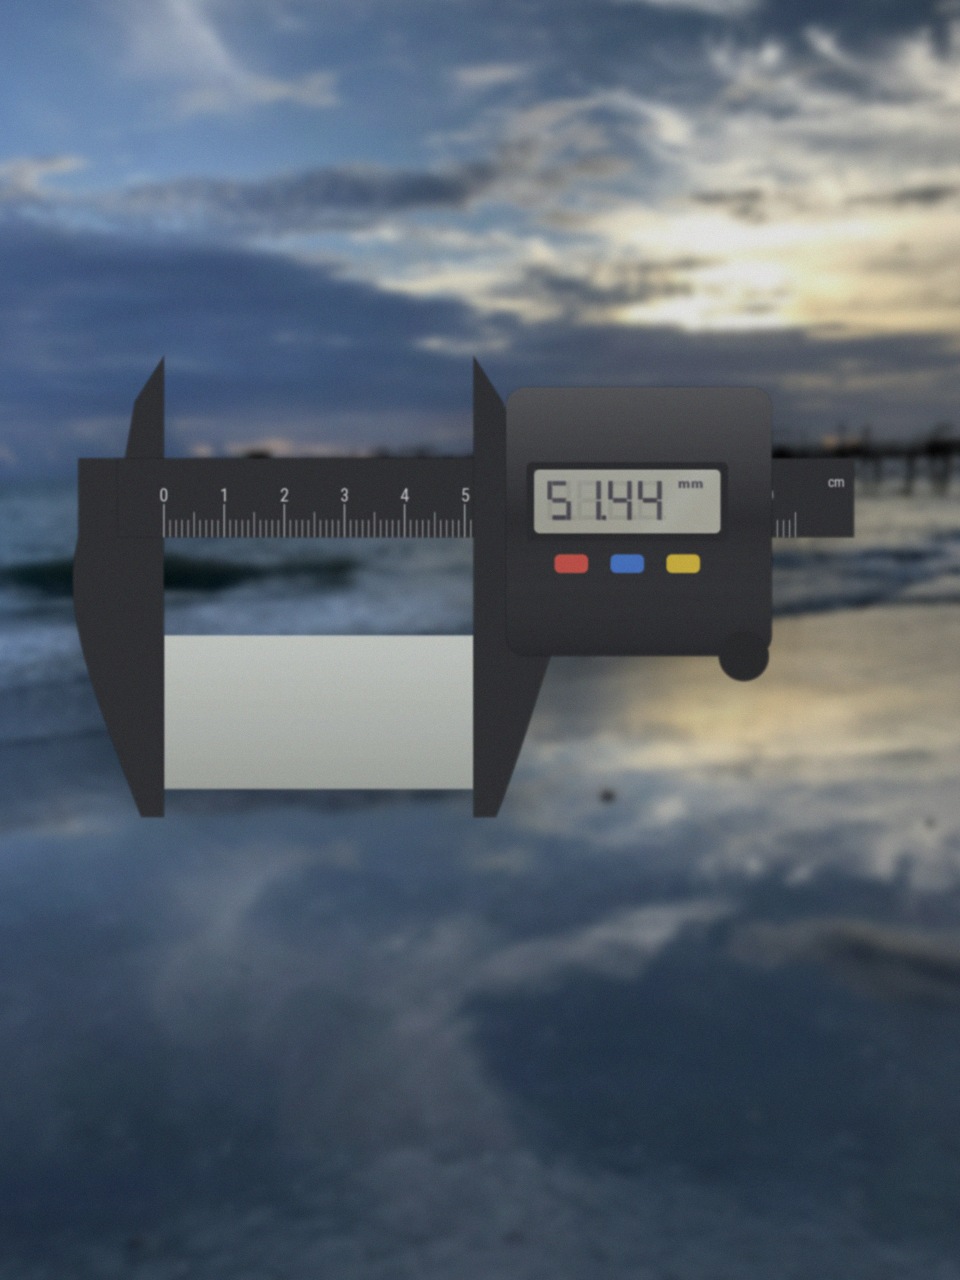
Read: value=51.44 unit=mm
